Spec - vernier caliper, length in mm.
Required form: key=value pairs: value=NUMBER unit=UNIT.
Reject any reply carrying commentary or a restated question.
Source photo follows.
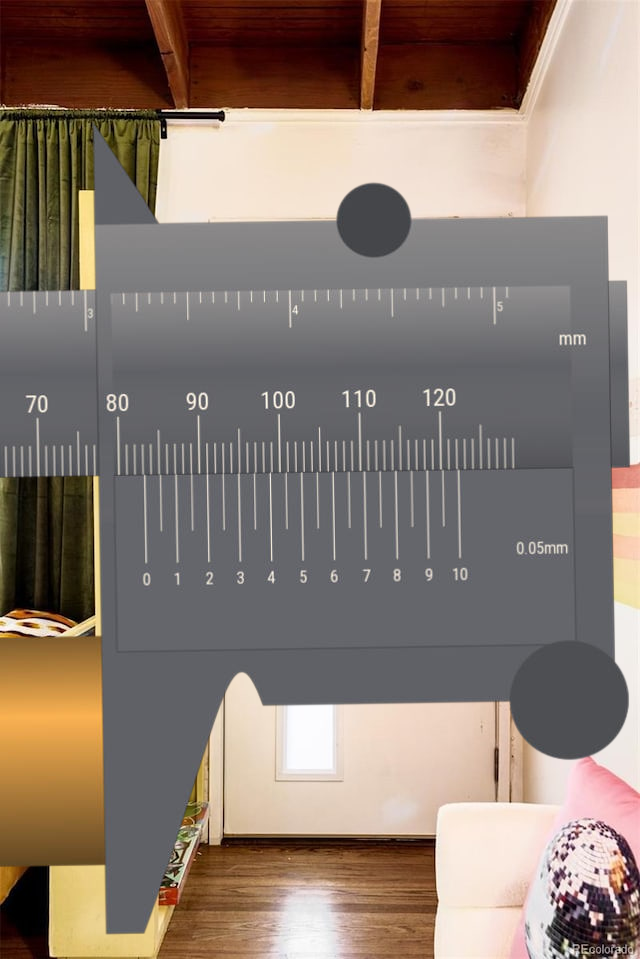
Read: value=83.2 unit=mm
